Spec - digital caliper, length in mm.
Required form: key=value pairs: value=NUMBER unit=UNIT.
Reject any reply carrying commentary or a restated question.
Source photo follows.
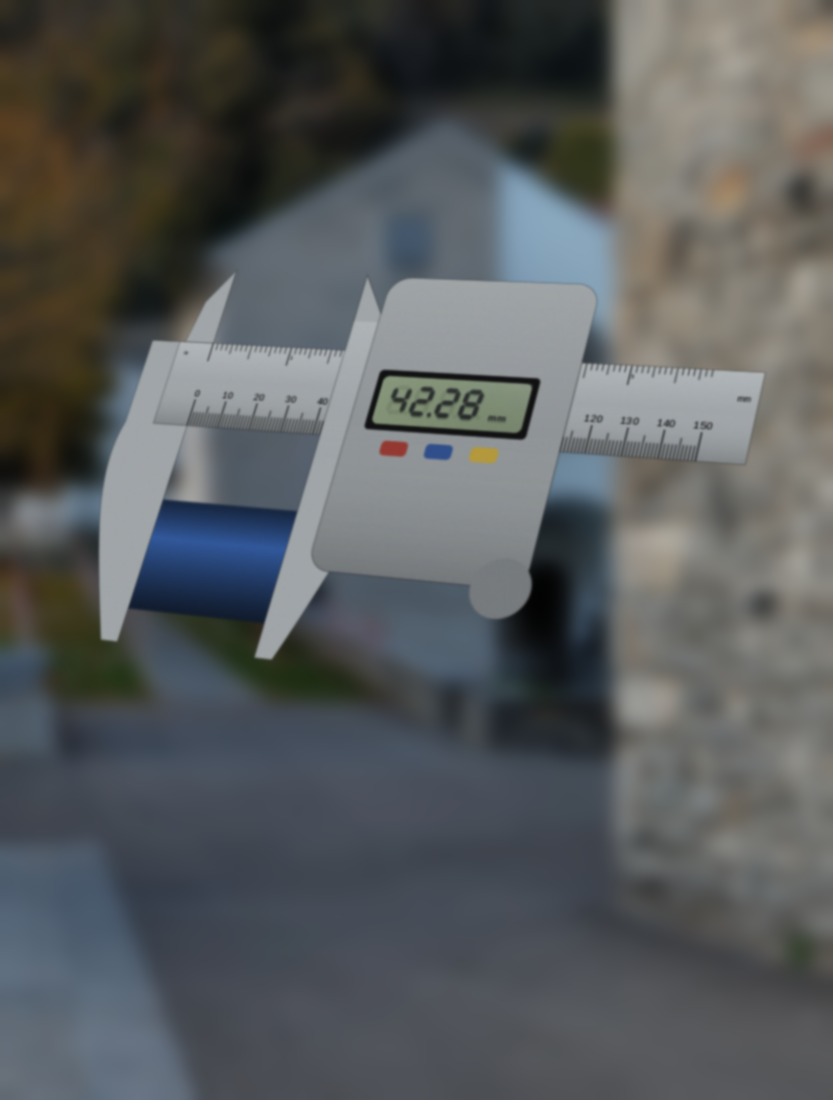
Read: value=42.28 unit=mm
